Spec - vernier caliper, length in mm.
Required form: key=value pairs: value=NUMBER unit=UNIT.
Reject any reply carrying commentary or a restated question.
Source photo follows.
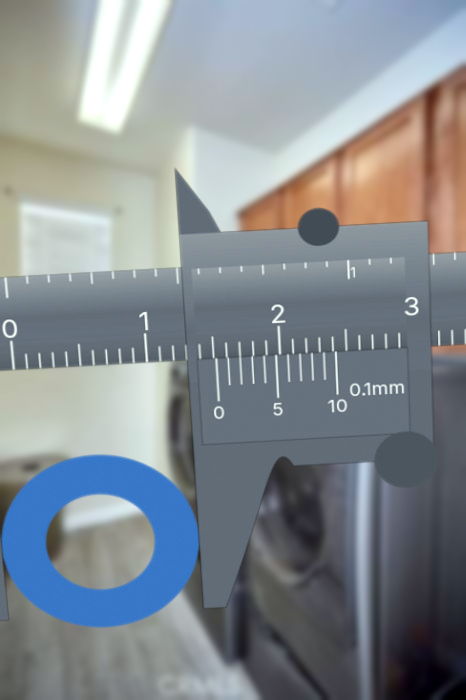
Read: value=15.2 unit=mm
